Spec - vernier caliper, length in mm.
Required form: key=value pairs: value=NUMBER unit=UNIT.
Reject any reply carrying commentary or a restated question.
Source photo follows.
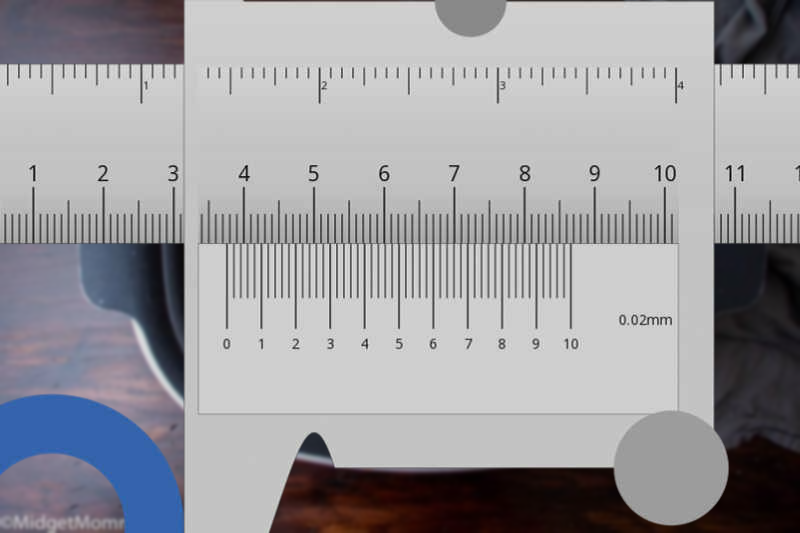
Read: value=37.6 unit=mm
